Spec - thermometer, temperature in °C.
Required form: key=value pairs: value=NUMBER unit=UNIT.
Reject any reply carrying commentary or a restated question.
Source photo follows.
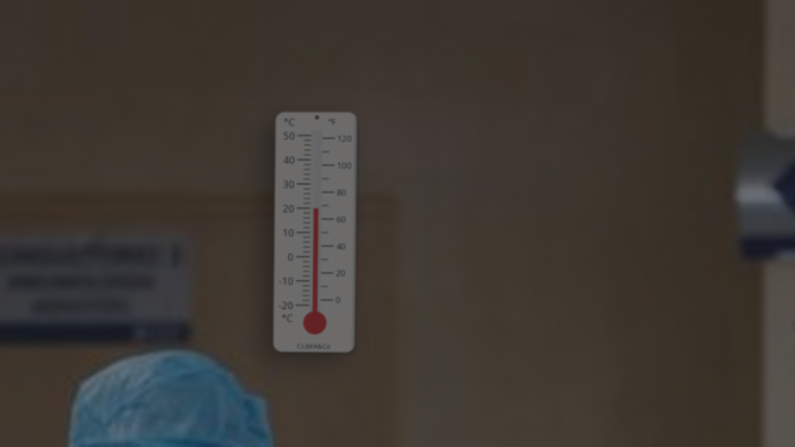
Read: value=20 unit=°C
